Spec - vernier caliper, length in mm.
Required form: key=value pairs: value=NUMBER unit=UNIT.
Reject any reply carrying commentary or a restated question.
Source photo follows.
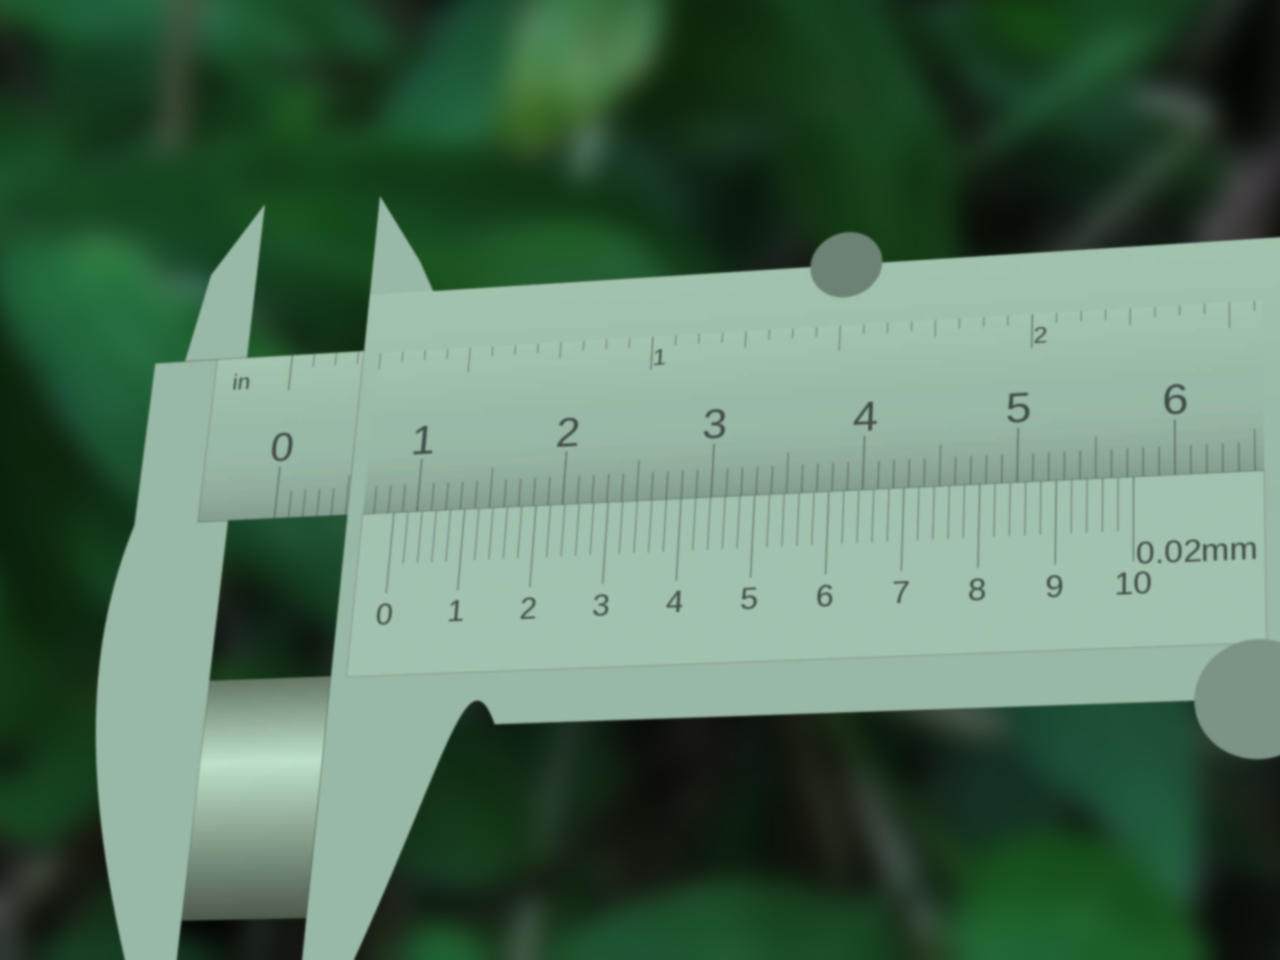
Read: value=8.4 unit=mm
